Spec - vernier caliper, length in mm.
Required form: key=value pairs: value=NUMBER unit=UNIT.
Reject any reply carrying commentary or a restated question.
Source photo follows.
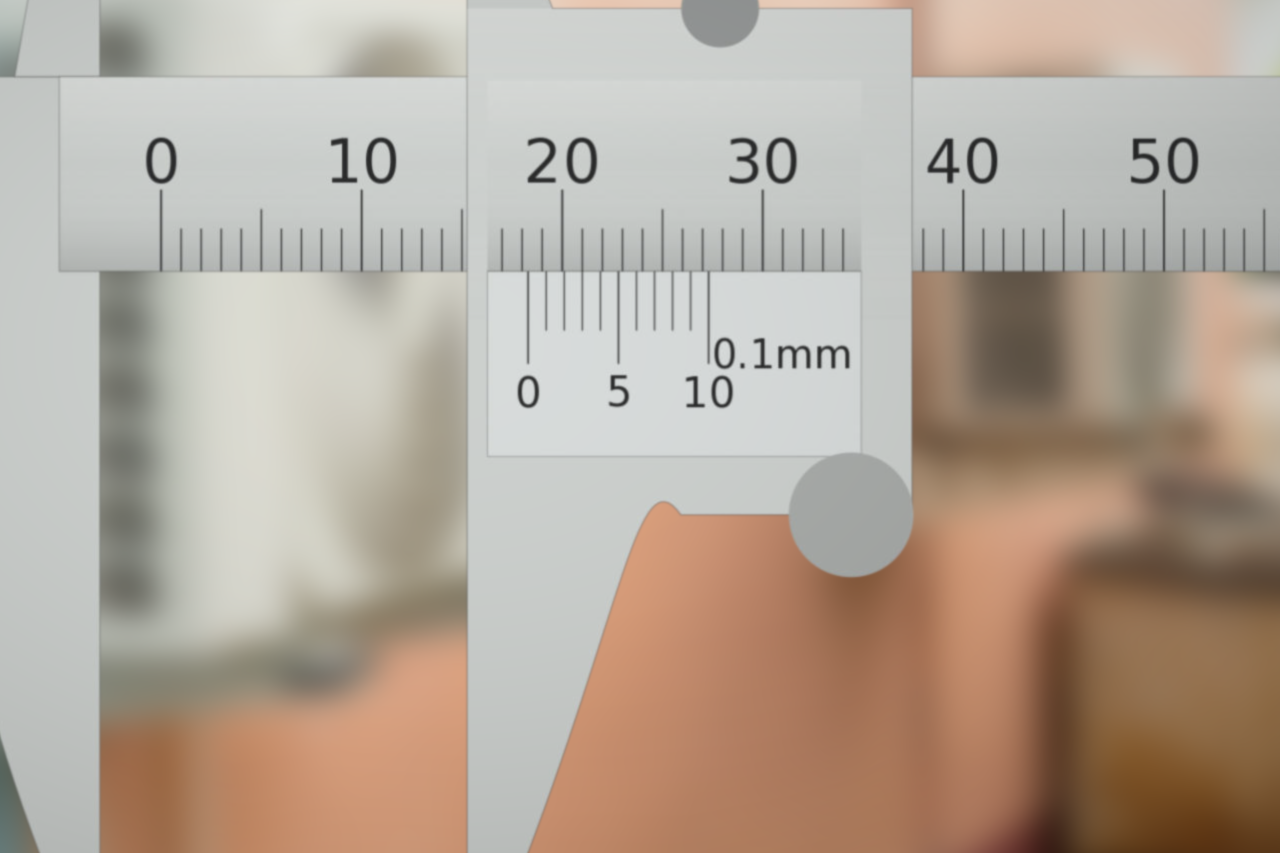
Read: value=18.3 unit=mm
